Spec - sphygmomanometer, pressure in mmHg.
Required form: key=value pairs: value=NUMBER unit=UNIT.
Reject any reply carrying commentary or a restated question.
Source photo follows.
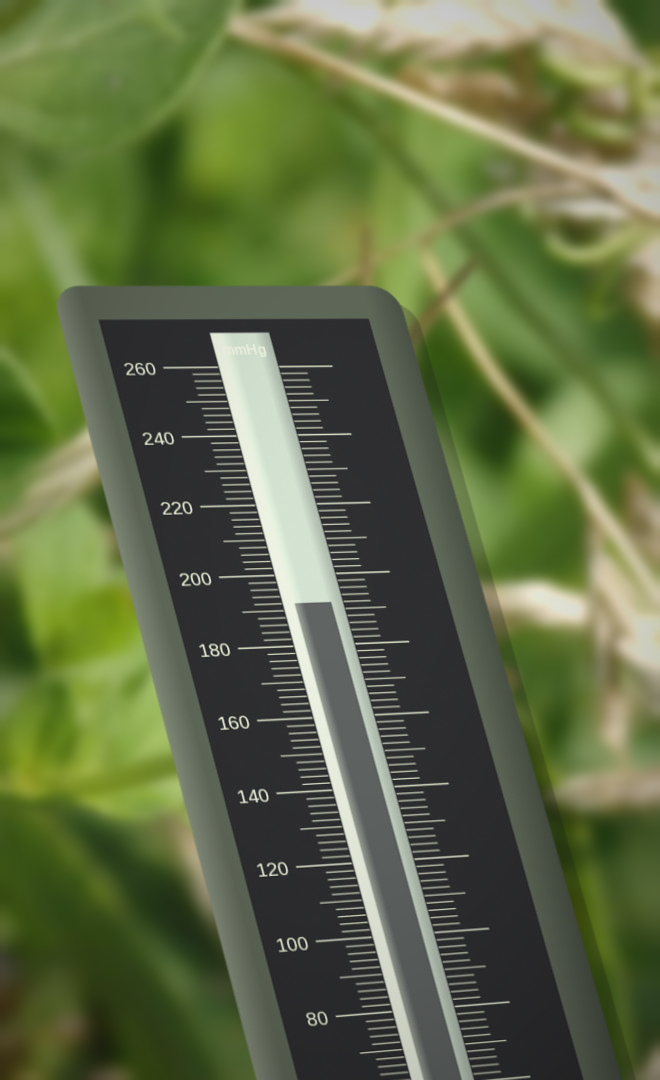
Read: value=192 unit=mmHg
